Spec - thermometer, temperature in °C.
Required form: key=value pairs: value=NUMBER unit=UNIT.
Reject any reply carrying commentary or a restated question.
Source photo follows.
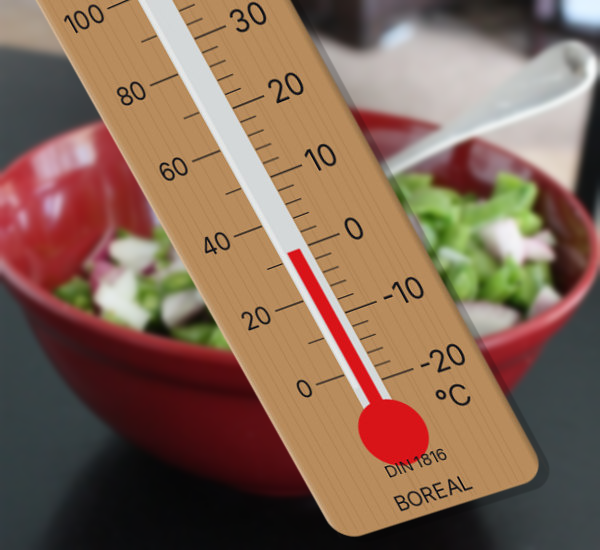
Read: value=0 unit=°C
